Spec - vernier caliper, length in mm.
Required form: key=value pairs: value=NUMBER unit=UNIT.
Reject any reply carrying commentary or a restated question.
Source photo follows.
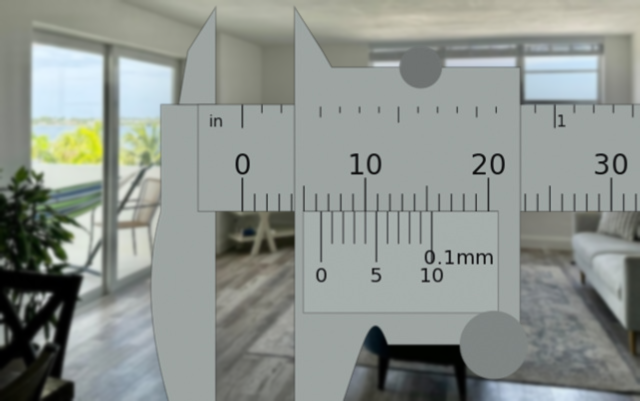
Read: value=6.4 unit=mm
